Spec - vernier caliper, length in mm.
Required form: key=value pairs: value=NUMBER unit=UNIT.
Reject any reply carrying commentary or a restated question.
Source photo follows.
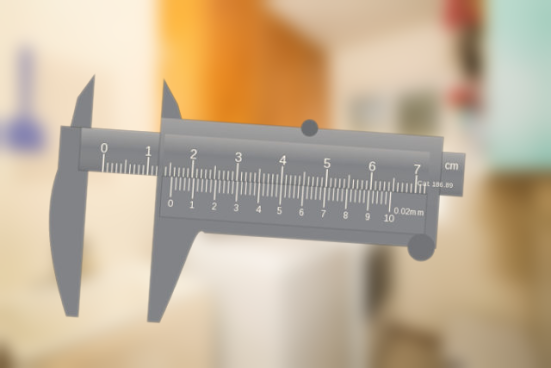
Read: value=15.5 unit=mm
